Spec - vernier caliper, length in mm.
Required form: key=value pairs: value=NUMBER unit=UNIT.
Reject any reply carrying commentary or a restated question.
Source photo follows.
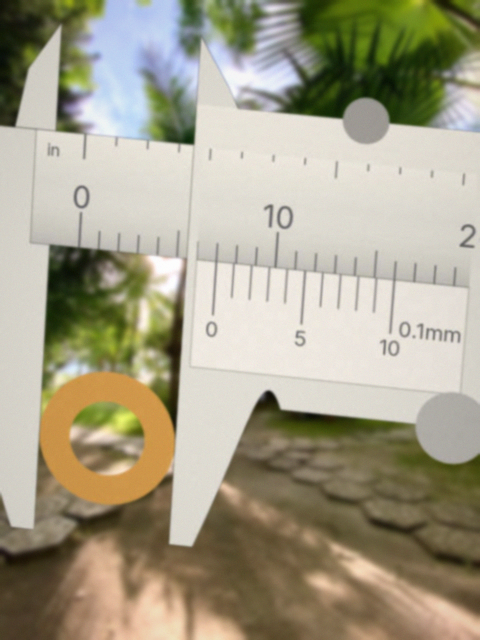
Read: value=7.0 unit=mm
